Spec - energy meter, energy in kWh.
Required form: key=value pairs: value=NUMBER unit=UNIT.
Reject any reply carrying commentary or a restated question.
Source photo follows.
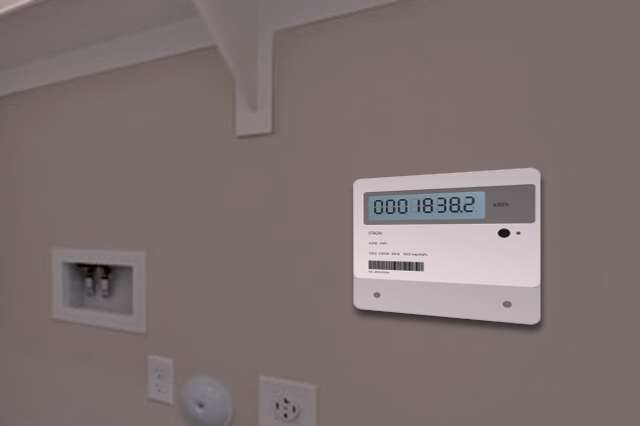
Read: value=1838.2 unit=kWh
